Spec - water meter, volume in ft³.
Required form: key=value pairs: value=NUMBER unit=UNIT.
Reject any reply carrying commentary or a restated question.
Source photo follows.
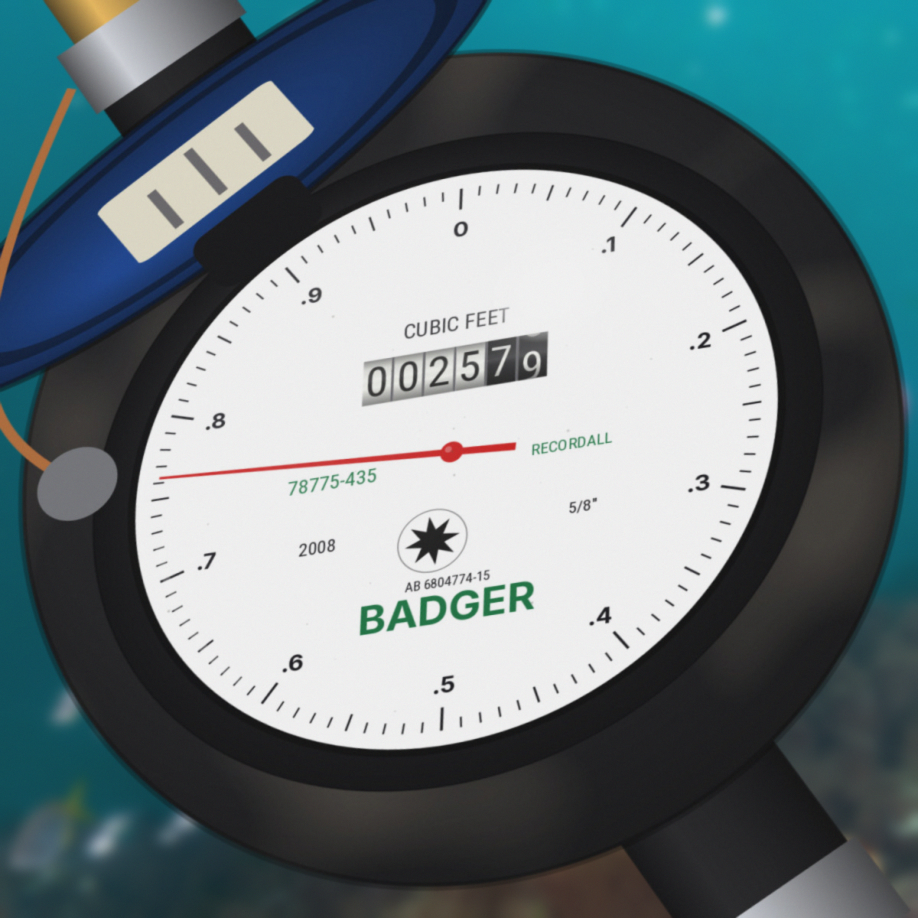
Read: value=2578.76 unit=ft³
